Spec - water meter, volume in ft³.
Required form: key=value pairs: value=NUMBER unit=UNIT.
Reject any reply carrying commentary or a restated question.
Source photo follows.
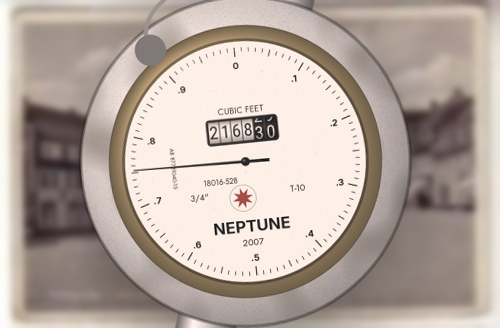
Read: value=216829.75 unit=ft³
